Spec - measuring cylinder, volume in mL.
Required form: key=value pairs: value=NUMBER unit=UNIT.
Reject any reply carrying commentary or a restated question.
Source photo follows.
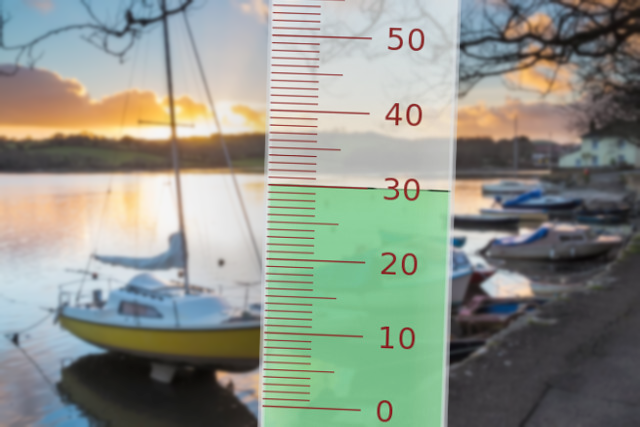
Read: value=30 unit=mL
